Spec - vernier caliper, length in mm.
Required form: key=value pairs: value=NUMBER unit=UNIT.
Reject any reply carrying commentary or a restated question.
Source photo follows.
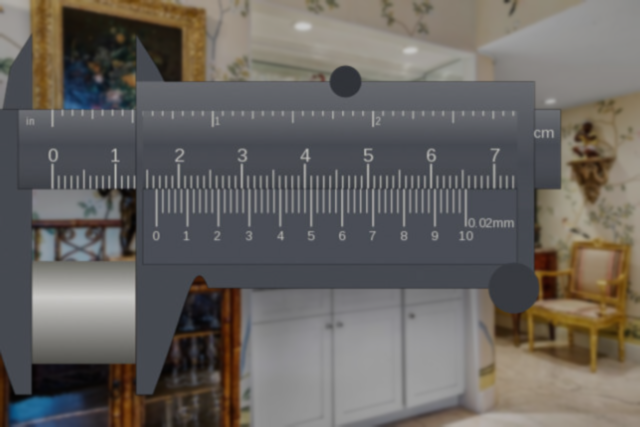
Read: value=16.5 unit=mm
